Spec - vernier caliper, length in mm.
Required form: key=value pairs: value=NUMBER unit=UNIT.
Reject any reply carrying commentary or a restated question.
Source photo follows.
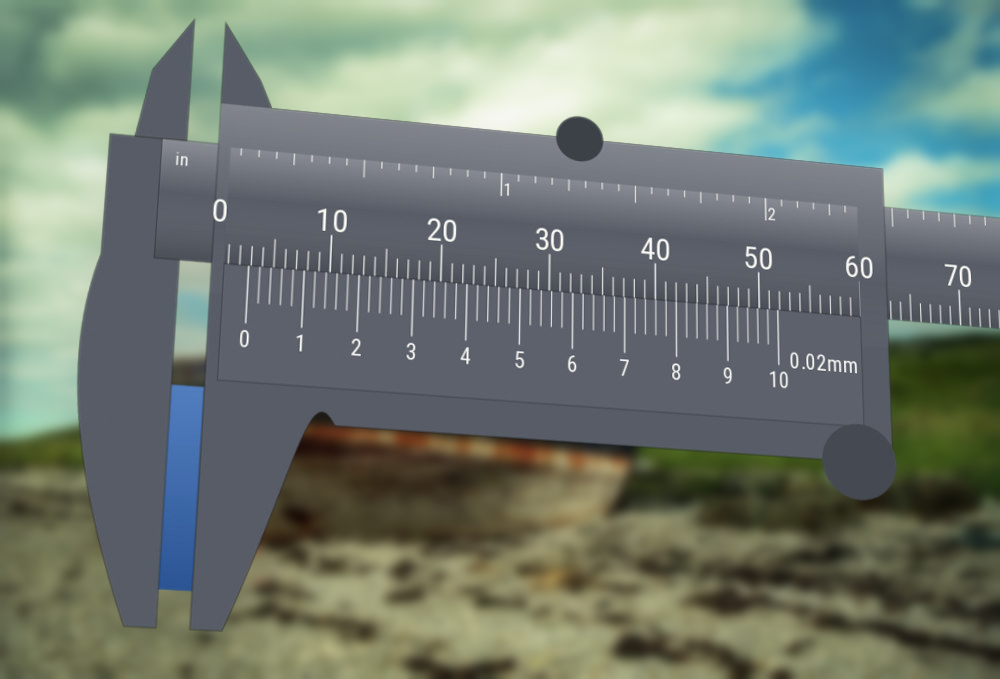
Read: value=2.8 unit=mm
